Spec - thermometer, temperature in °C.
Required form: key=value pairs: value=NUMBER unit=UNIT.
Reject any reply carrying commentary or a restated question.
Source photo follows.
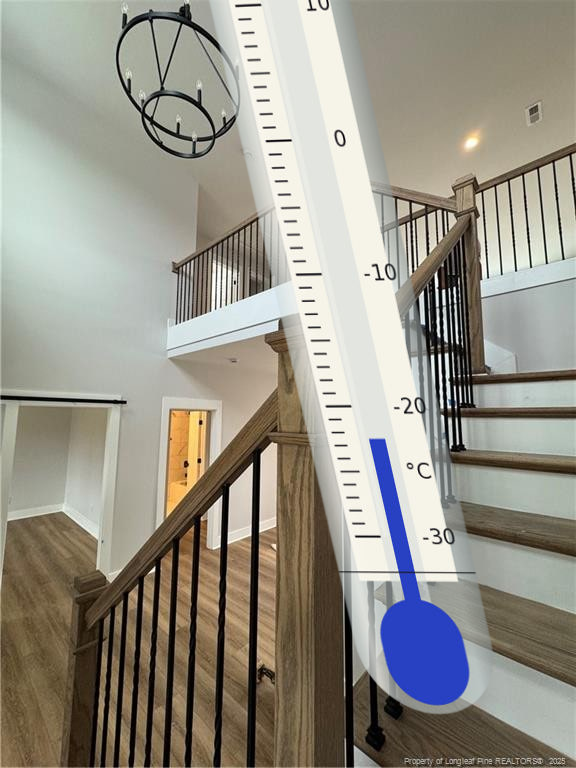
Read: value=-22.5 unit=°C
